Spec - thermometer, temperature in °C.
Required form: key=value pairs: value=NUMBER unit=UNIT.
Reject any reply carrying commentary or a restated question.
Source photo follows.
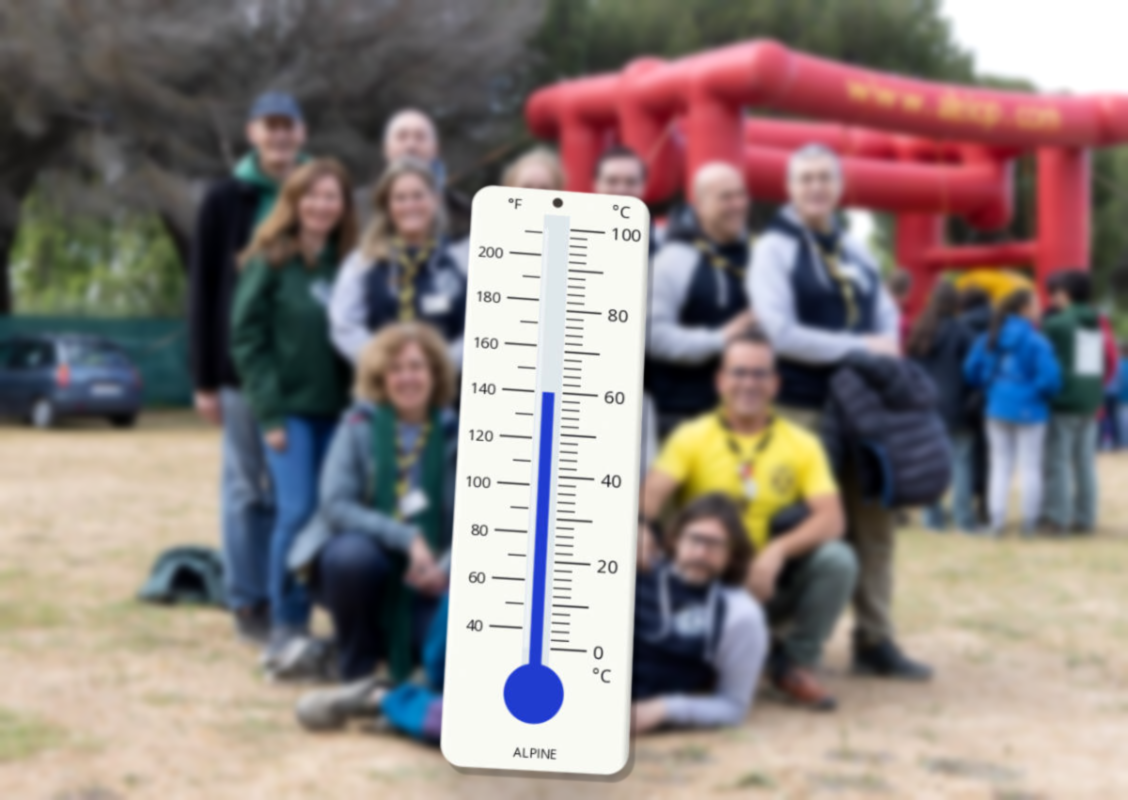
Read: value=60 unit=°C
